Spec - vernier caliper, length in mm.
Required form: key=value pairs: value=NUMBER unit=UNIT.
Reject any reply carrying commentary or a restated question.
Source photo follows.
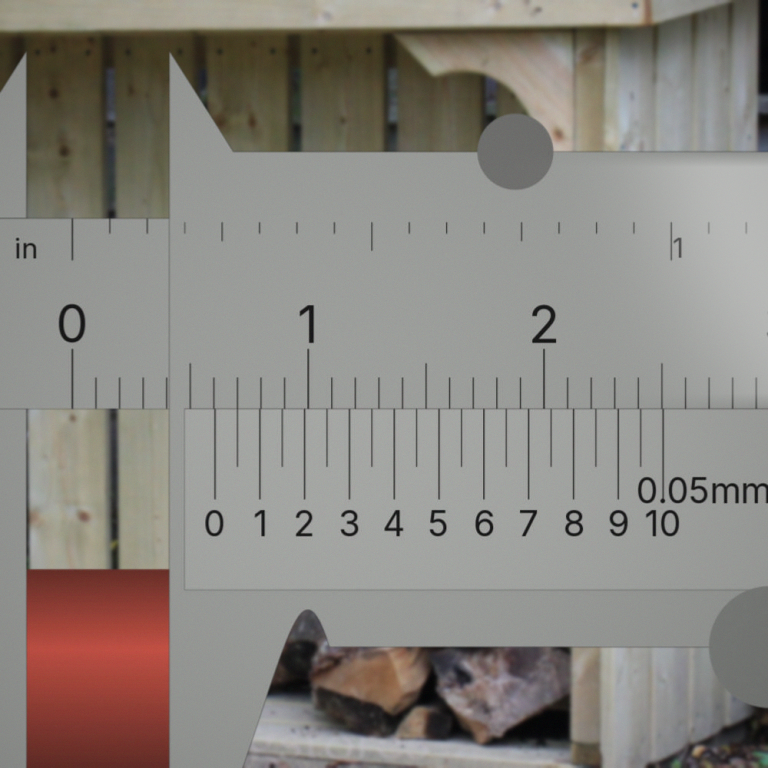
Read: value=6.05 unit=mm
